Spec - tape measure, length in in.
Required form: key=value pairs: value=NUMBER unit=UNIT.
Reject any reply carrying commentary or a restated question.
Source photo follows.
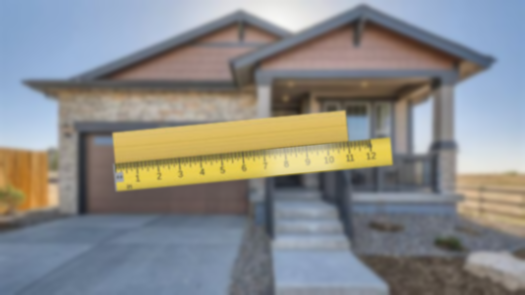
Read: value=11 unit=in
